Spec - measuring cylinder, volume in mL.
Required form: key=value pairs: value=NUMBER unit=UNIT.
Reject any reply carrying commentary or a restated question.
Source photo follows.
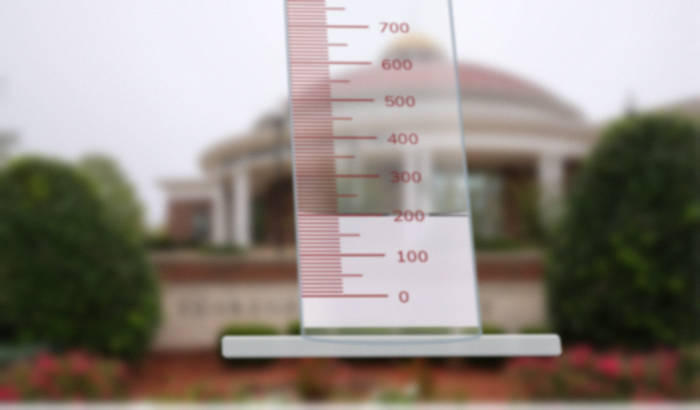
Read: value=200 unit=mL
